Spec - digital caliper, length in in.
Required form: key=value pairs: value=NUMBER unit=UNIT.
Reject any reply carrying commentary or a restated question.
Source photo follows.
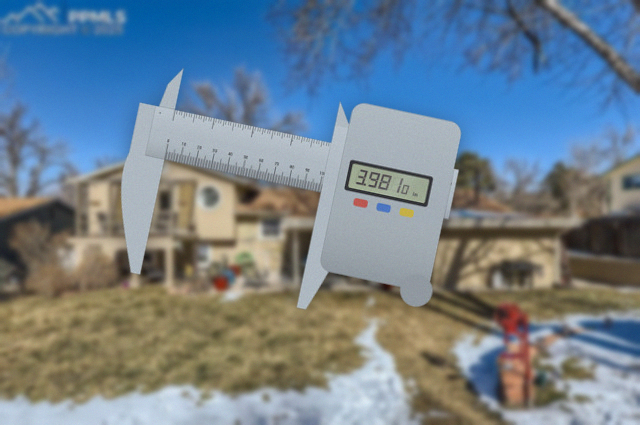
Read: value=3.9810 unit=in
